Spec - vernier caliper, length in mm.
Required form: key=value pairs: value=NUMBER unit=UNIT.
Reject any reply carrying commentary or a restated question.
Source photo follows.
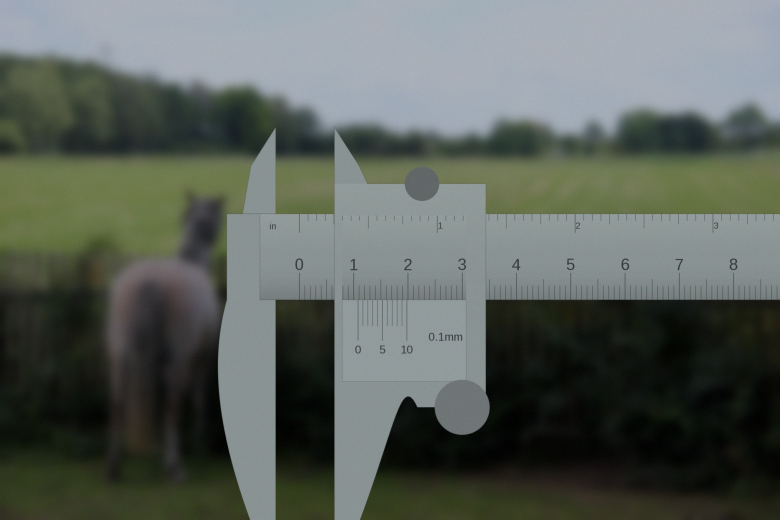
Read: value=10.8 unit=mm
